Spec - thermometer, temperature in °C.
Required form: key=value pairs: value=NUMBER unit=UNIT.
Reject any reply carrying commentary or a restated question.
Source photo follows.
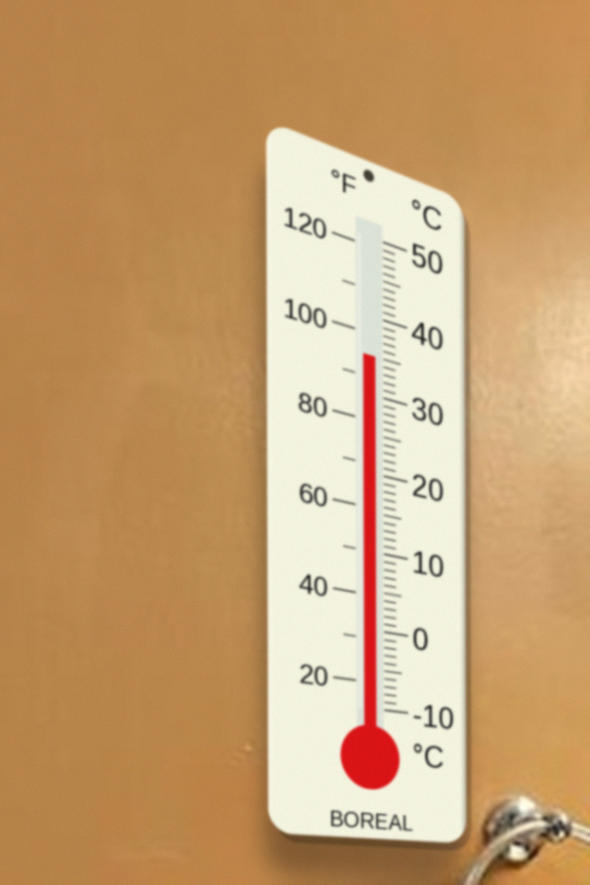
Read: value=35 unit=°C
